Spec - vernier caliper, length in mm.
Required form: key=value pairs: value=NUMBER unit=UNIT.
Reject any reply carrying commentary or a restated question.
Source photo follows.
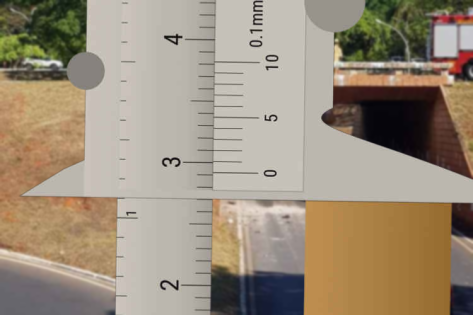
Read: value=29.2 unit=mm
